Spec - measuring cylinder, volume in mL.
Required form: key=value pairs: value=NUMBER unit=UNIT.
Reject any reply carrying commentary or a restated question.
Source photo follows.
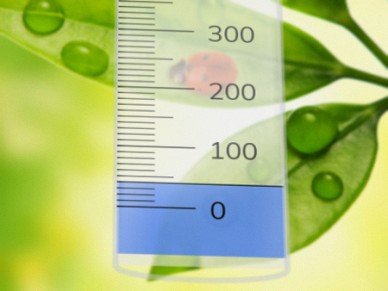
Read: value=40 unit=mL
